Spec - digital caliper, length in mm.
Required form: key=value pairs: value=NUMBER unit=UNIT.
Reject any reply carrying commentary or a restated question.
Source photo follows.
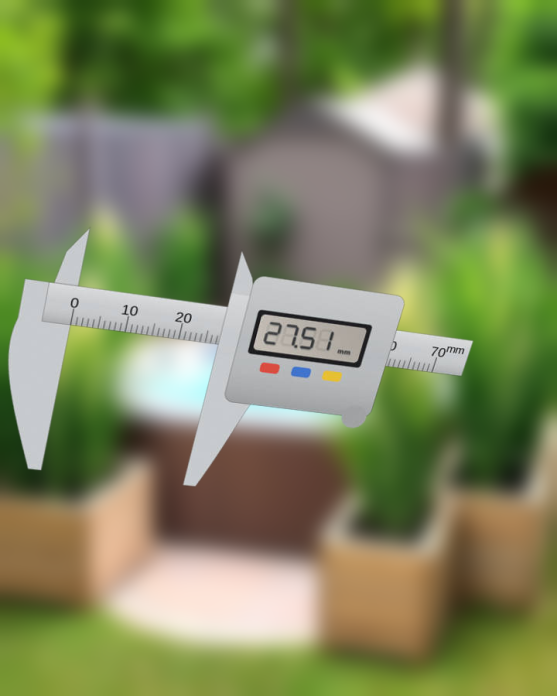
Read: value=27.51 unit=mm
